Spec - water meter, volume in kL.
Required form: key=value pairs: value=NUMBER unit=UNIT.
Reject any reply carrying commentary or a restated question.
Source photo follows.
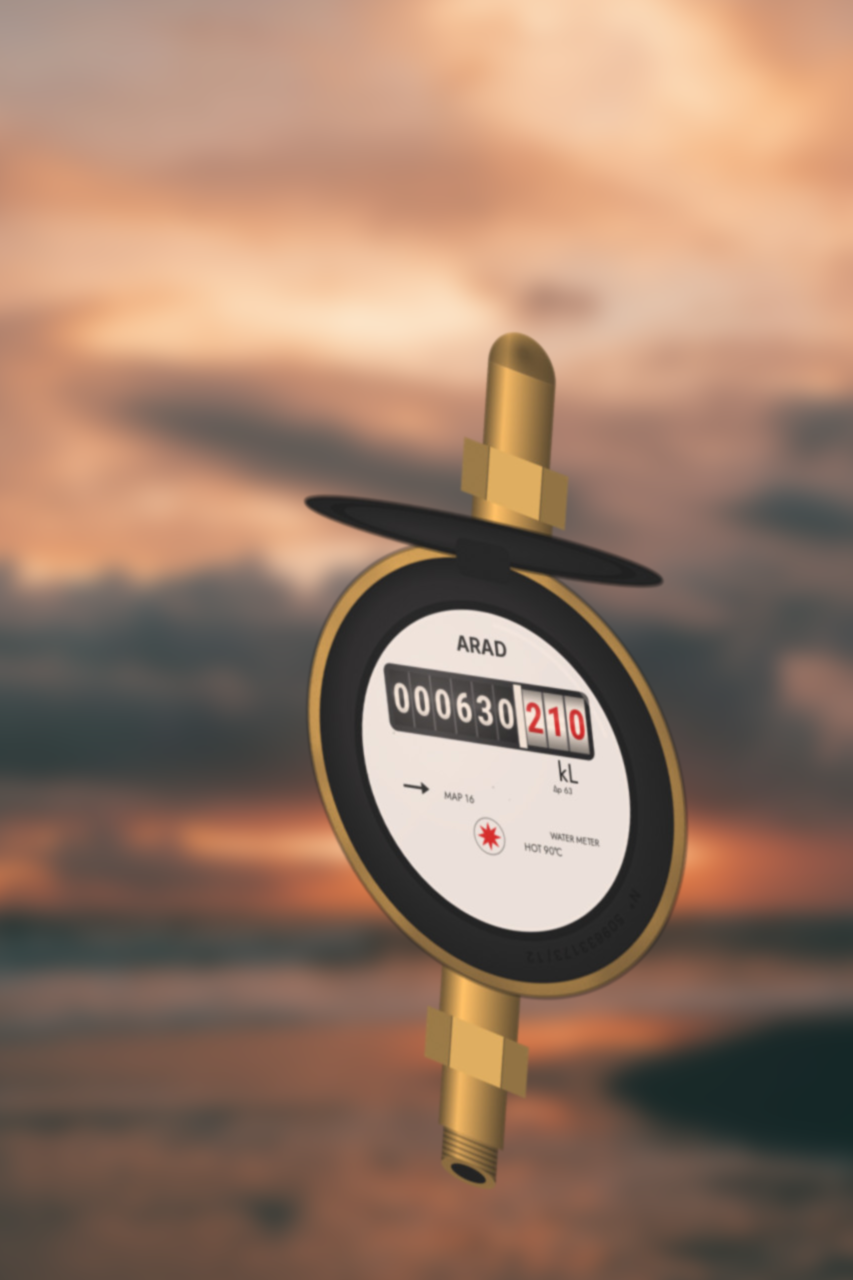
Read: value=630.210 unit=kL
